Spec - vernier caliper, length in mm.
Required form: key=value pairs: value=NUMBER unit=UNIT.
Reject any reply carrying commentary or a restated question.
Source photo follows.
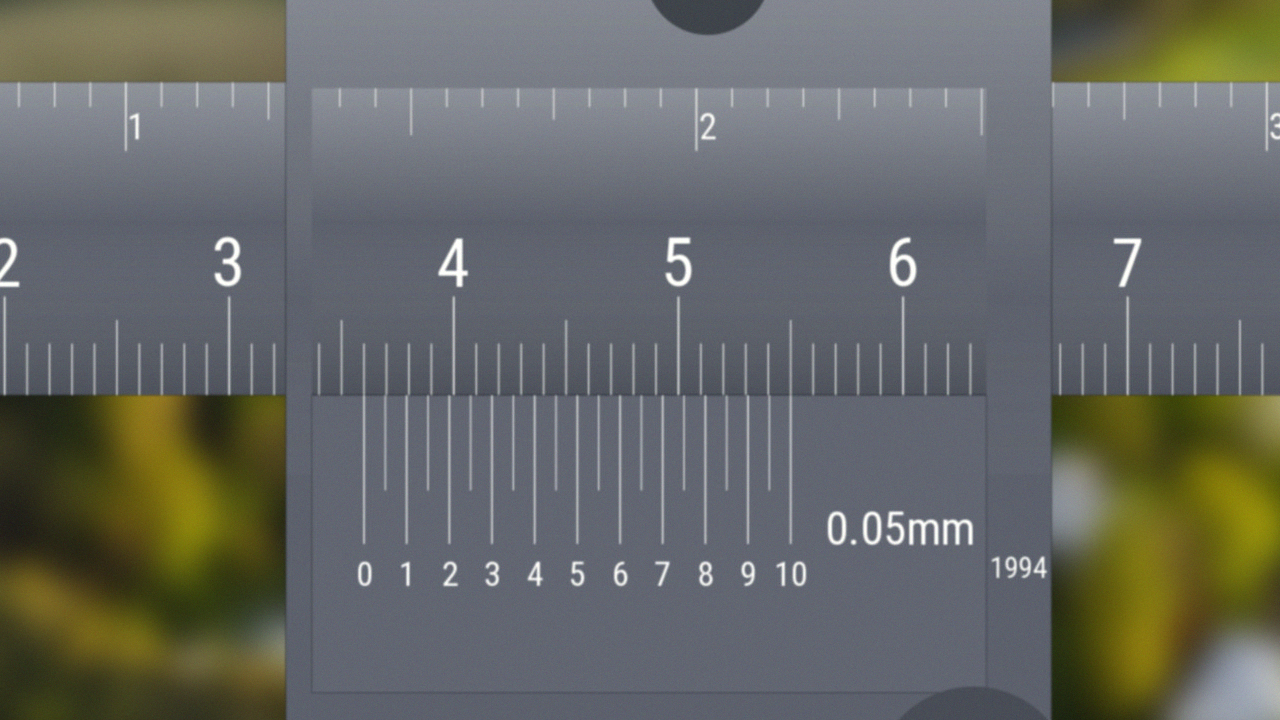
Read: value=36.0 unit=mm
